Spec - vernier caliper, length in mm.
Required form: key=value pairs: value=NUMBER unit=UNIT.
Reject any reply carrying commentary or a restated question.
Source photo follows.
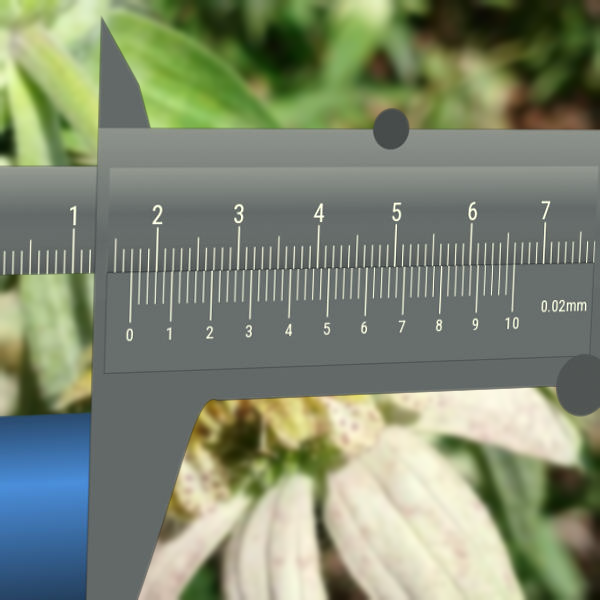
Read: value=17.0 unit=mm
